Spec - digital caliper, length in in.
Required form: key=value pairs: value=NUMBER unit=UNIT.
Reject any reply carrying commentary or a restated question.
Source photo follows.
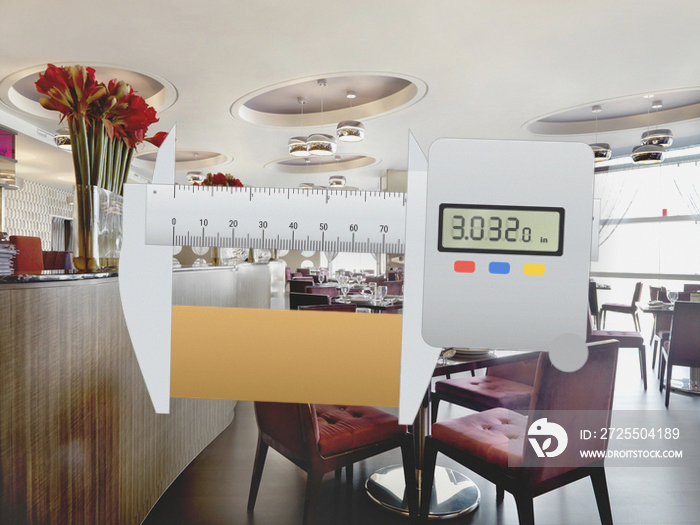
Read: value=3.0320 unit=in
